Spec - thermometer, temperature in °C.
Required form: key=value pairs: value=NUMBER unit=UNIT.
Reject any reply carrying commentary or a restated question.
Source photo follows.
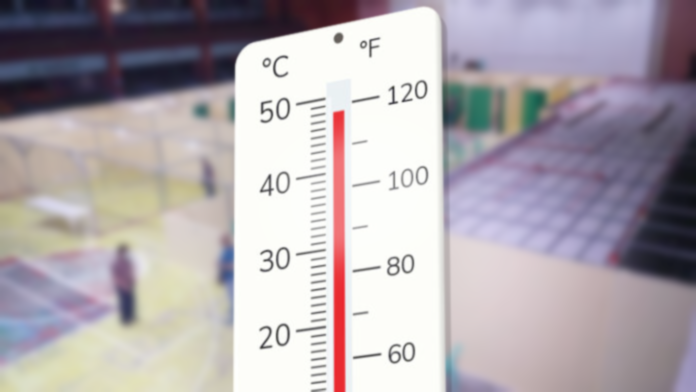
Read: value=48 unit=°C
